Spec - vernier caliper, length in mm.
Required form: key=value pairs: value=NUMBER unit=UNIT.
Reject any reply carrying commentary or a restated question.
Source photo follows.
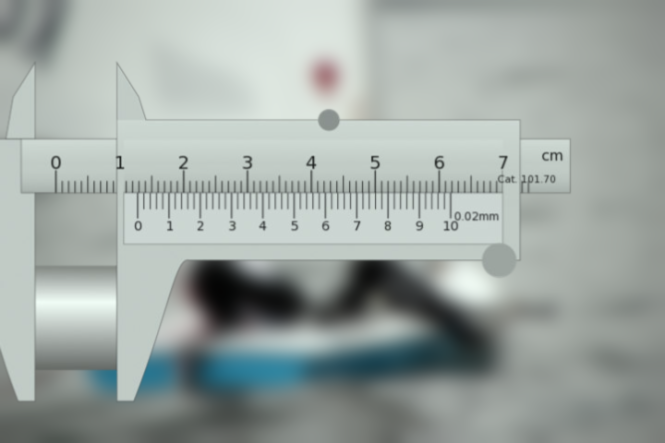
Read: value=12.8 unit=mm
